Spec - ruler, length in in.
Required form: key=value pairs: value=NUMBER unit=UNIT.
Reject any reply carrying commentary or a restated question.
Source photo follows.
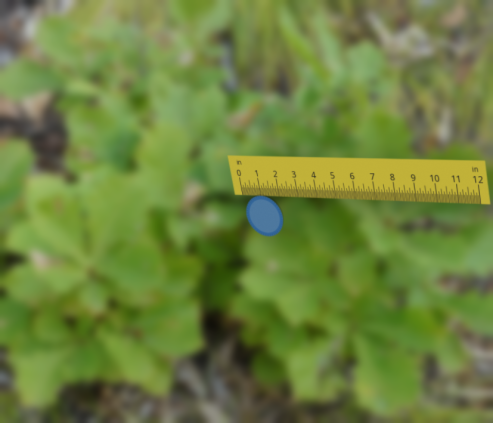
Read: value=2 unit=in
